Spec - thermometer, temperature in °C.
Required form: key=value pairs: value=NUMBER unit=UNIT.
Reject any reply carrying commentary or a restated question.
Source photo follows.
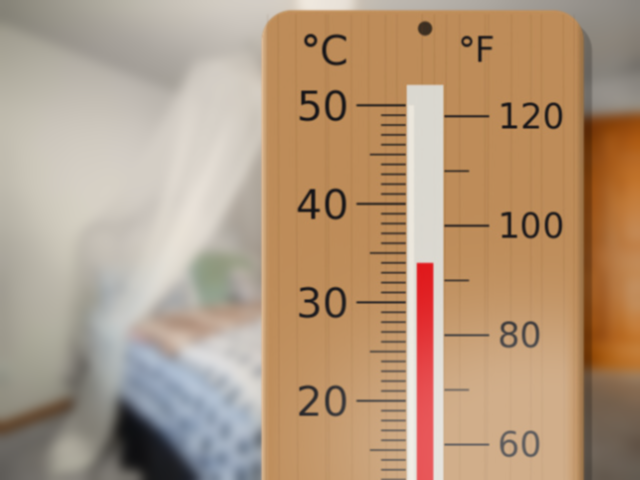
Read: value=34 unit=°C
